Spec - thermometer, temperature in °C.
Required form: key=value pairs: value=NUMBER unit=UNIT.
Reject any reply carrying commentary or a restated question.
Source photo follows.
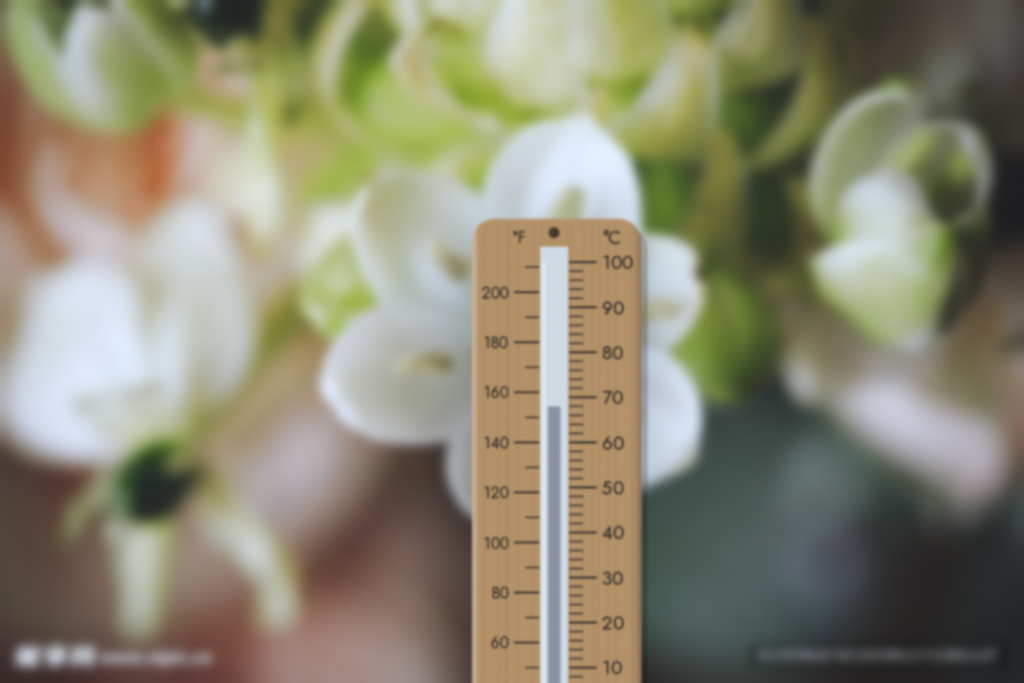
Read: value=68 unit=°C
